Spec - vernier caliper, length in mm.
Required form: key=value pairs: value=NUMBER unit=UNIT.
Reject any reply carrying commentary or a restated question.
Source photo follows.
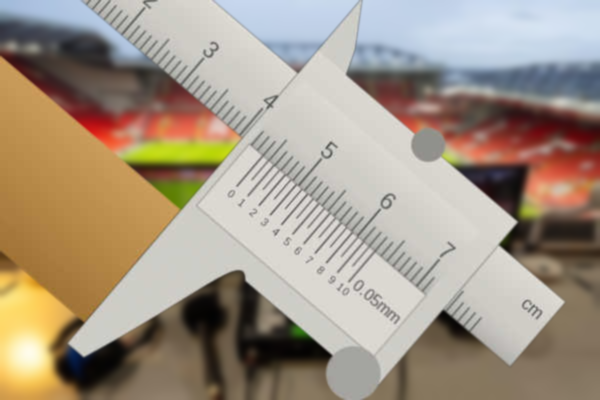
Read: value=44.0 unit=mm
